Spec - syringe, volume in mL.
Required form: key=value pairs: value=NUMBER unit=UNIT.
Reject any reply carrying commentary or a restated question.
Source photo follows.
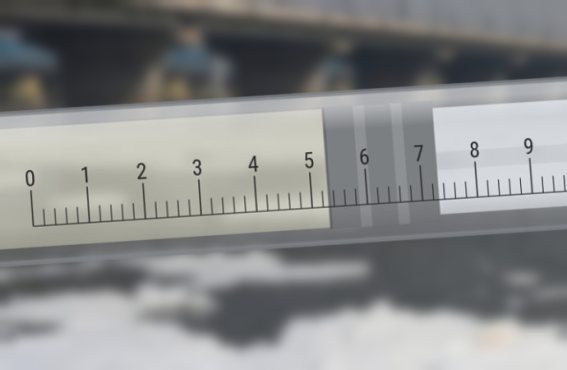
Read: value=5.3 unit=mL
